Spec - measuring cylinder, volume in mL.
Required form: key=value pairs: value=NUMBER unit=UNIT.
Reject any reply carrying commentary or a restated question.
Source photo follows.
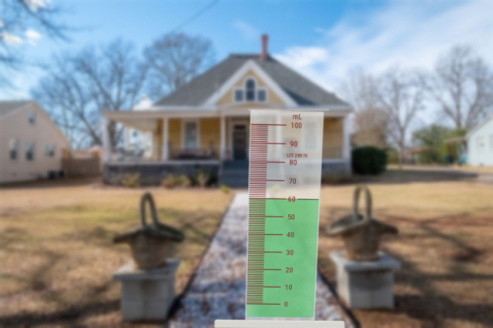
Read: value=60 unit=mL
